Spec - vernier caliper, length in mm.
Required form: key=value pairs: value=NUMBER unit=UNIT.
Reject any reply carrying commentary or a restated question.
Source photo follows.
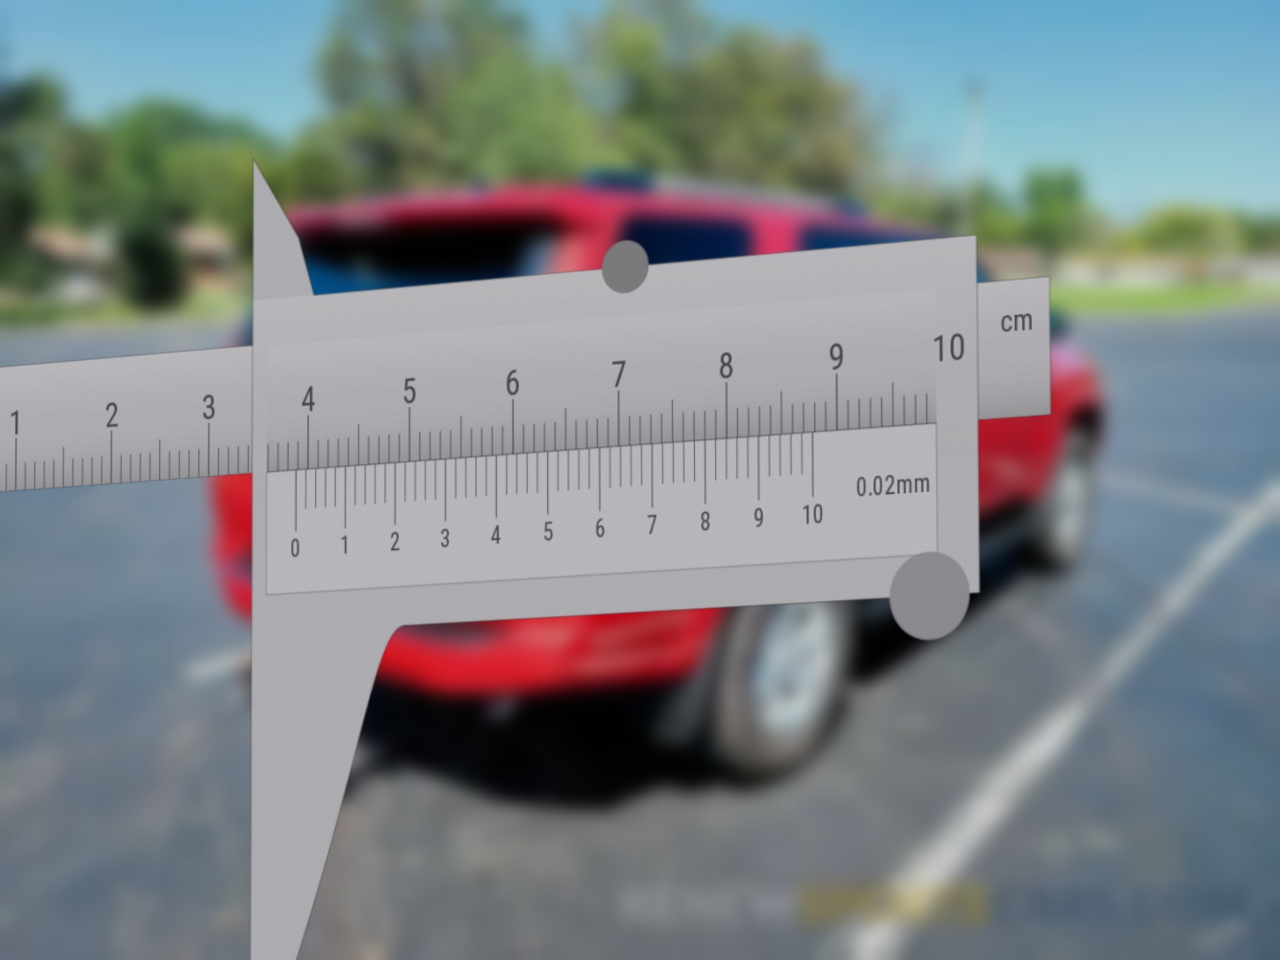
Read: value=38.8 unit=mm
